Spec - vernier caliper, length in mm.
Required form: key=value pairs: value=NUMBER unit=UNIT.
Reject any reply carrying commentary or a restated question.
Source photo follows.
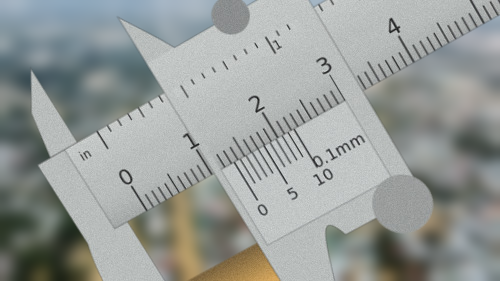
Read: value=13.4 unit=mm
